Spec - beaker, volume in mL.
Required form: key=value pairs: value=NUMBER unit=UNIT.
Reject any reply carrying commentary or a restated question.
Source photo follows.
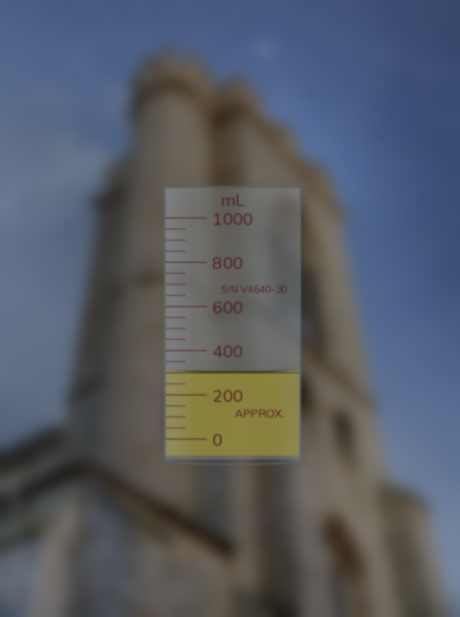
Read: value=300 unit=mL
